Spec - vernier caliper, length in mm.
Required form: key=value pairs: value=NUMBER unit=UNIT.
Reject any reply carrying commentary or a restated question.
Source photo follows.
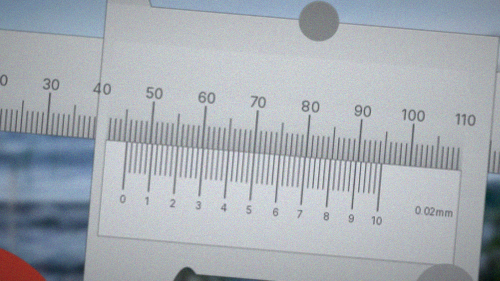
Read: value=45.5 unit=mm
